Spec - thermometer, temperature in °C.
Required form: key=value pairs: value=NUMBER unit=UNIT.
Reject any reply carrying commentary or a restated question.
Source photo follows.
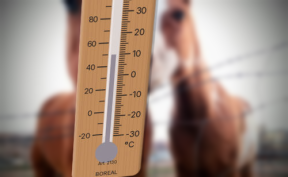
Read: value=10 unit=°C
